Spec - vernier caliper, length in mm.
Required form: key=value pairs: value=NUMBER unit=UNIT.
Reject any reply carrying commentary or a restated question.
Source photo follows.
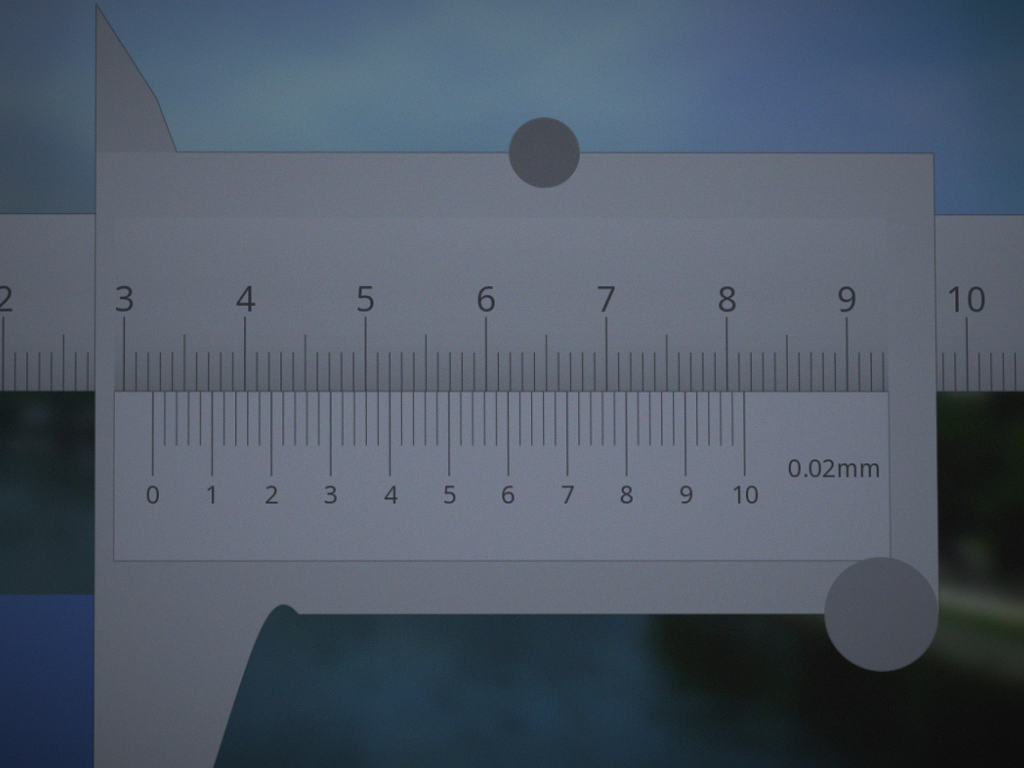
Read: value=32.4 unit=mm
